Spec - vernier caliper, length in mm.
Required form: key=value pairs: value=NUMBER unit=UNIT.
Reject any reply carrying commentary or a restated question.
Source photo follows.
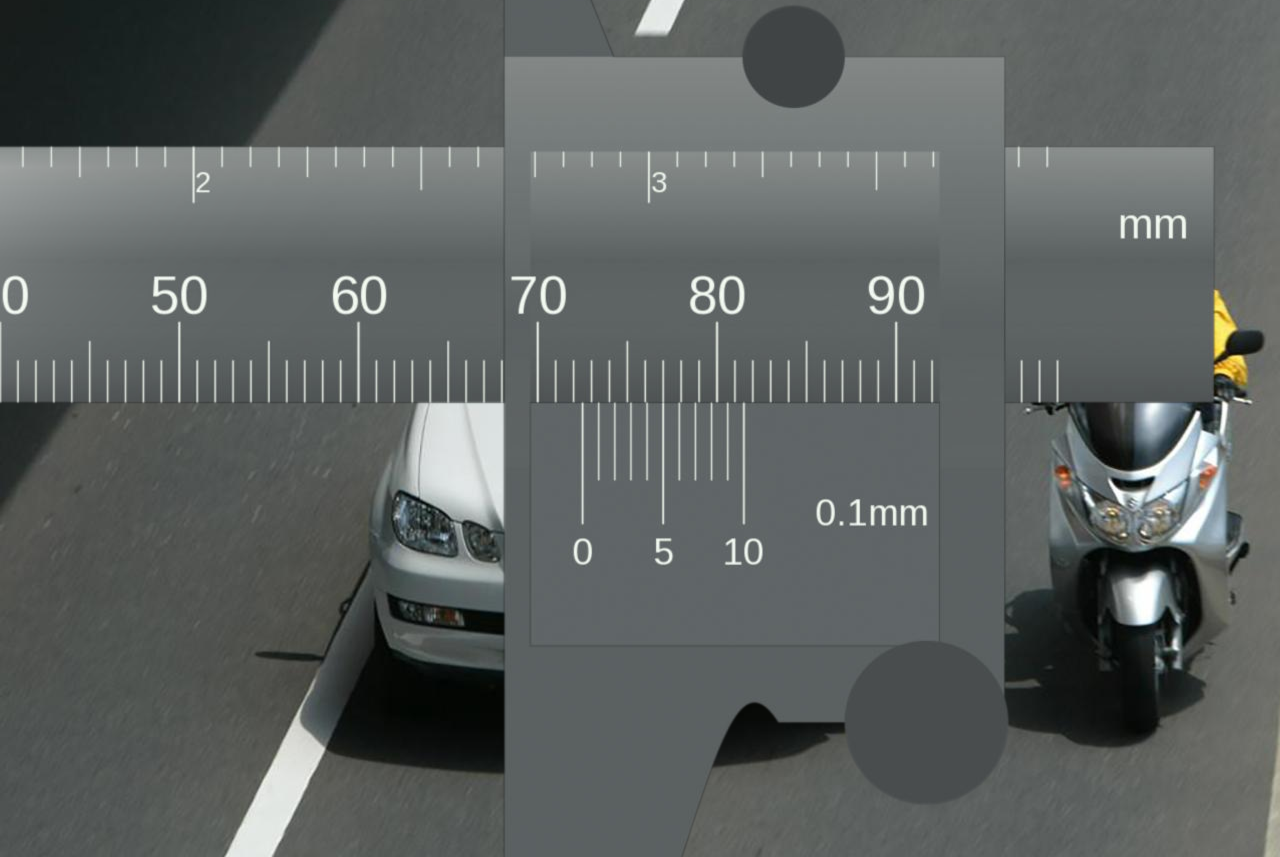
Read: value=72.5 unit=mm
